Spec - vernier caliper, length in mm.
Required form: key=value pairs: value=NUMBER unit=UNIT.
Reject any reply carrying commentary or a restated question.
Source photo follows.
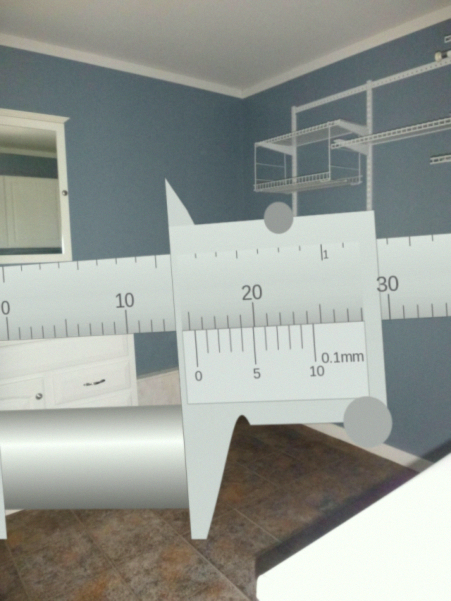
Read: value=15.4 unit=mm
